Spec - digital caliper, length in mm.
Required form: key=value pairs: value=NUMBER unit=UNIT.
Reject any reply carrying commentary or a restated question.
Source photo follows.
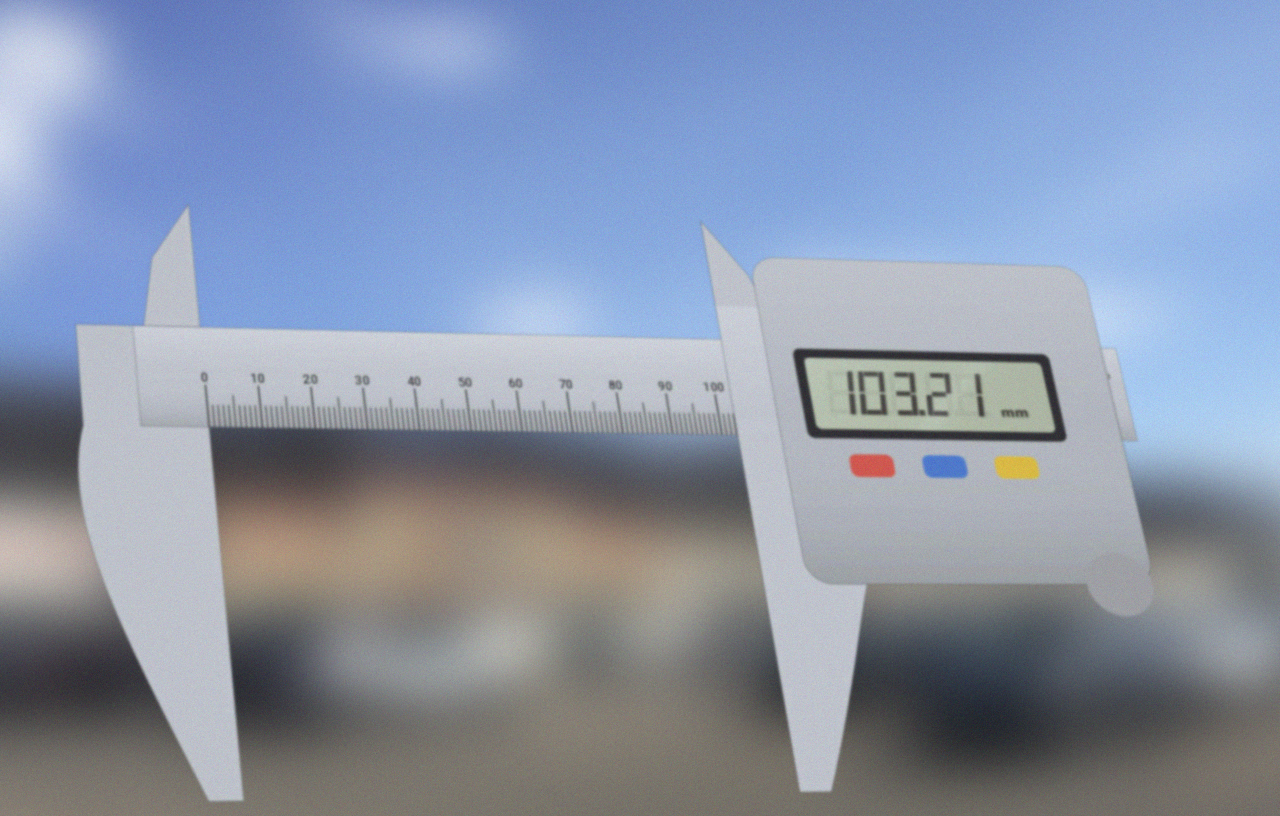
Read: value=103.21 unit=mm
